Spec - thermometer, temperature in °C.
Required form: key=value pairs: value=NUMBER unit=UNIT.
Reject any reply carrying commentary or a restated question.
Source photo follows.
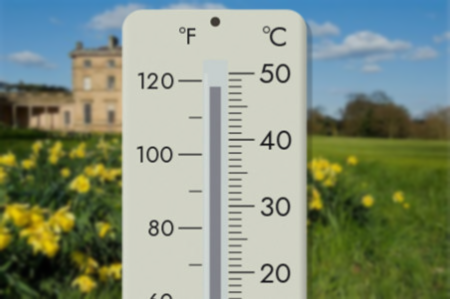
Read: value=48 unit=°C
